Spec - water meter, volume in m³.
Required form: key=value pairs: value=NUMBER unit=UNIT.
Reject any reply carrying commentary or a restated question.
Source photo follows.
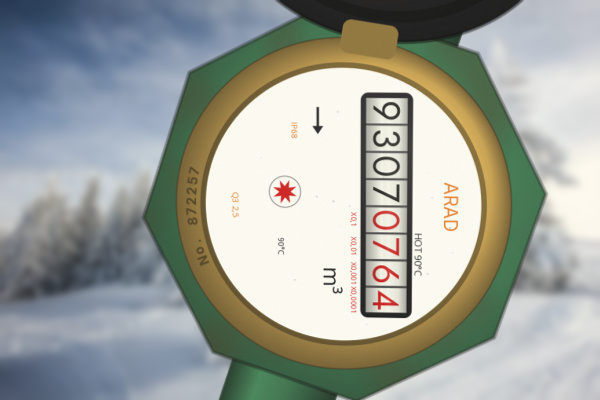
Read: value=9307.0764 unit=m³
